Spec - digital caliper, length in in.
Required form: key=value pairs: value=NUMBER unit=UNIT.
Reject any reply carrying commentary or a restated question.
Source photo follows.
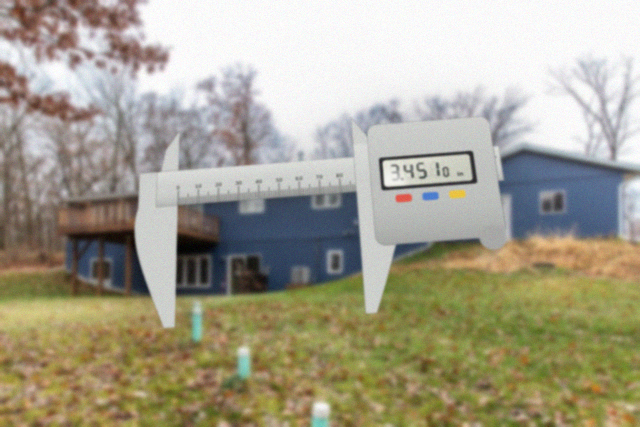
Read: value=3.4510 unit=in
